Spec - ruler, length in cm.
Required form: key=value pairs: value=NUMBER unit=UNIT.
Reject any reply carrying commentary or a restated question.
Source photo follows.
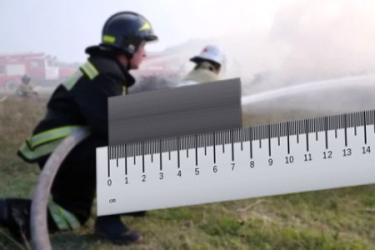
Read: value=7.5 unit=cm
